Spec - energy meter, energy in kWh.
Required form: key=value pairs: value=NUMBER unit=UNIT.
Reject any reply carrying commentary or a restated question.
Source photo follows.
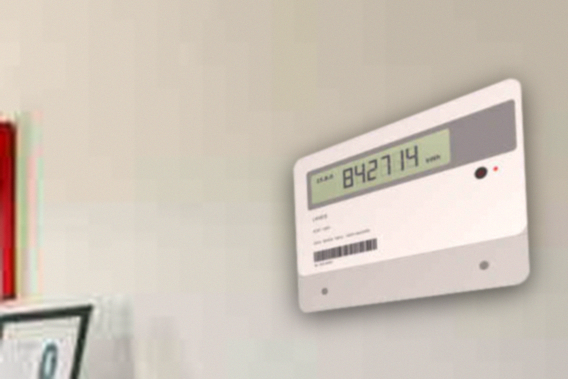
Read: value=842714 unit=kWh
